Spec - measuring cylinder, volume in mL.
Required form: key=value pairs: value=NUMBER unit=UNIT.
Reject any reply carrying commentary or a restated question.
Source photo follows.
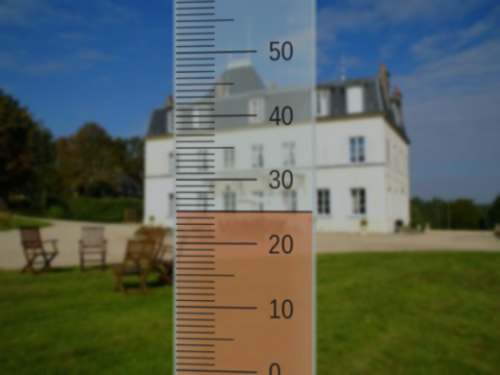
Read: value=25 unit=mL
